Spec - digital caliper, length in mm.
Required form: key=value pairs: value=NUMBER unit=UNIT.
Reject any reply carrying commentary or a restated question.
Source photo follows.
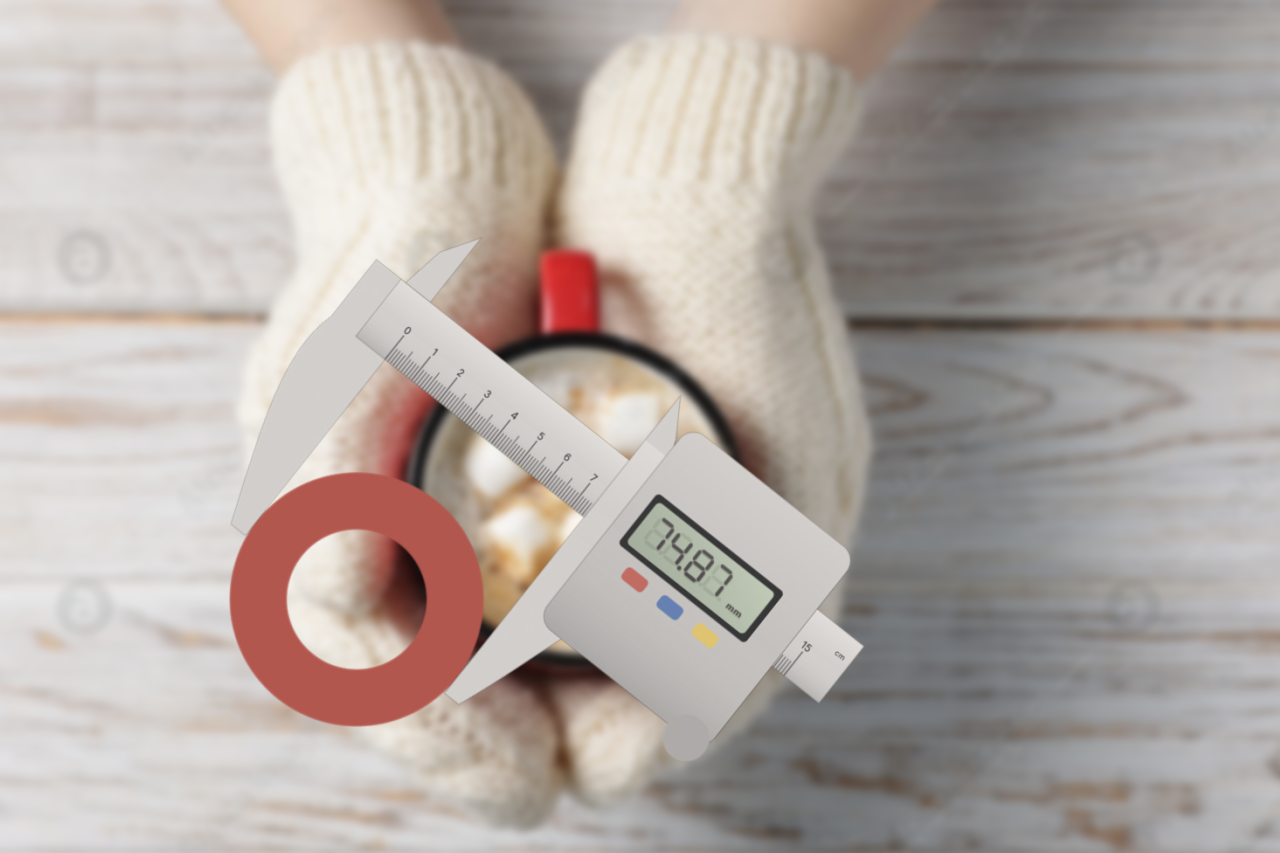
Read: value=74.87 unit=mm
